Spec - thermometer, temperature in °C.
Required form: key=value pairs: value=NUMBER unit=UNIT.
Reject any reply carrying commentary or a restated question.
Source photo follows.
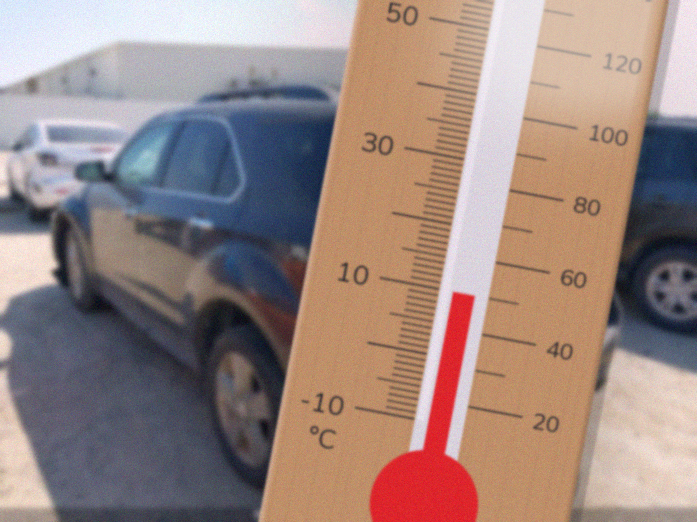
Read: value=10 unit=°C
